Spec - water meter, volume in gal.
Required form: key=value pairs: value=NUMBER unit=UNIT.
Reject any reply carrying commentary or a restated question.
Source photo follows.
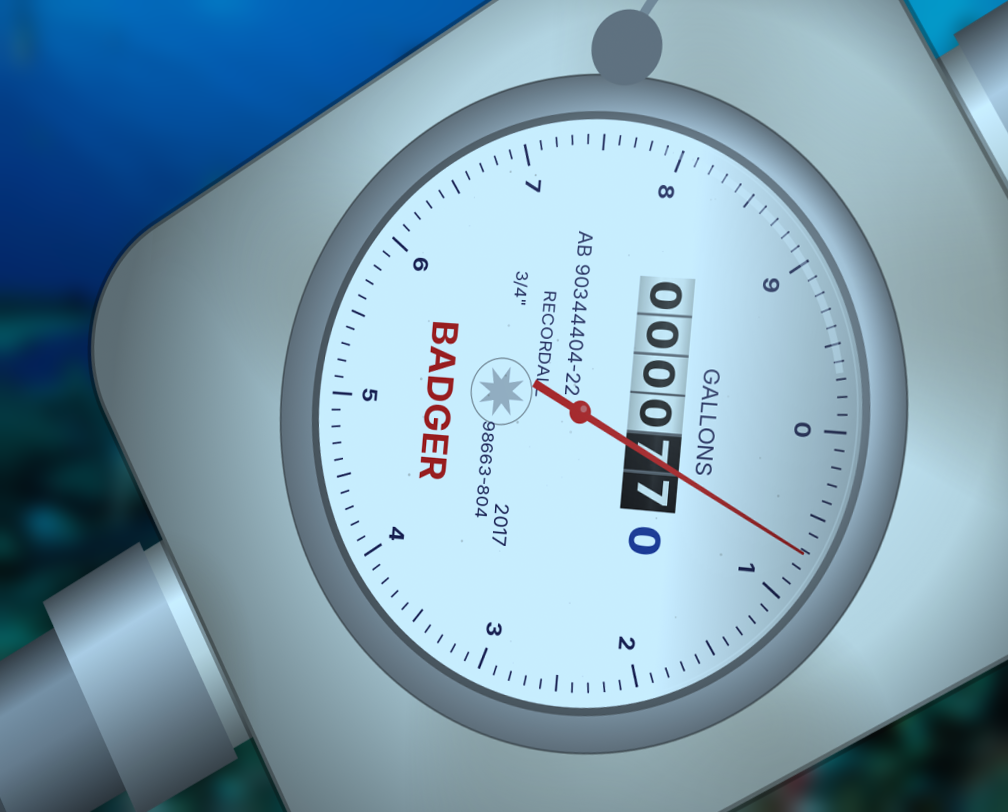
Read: value=770.7 unit=gal
